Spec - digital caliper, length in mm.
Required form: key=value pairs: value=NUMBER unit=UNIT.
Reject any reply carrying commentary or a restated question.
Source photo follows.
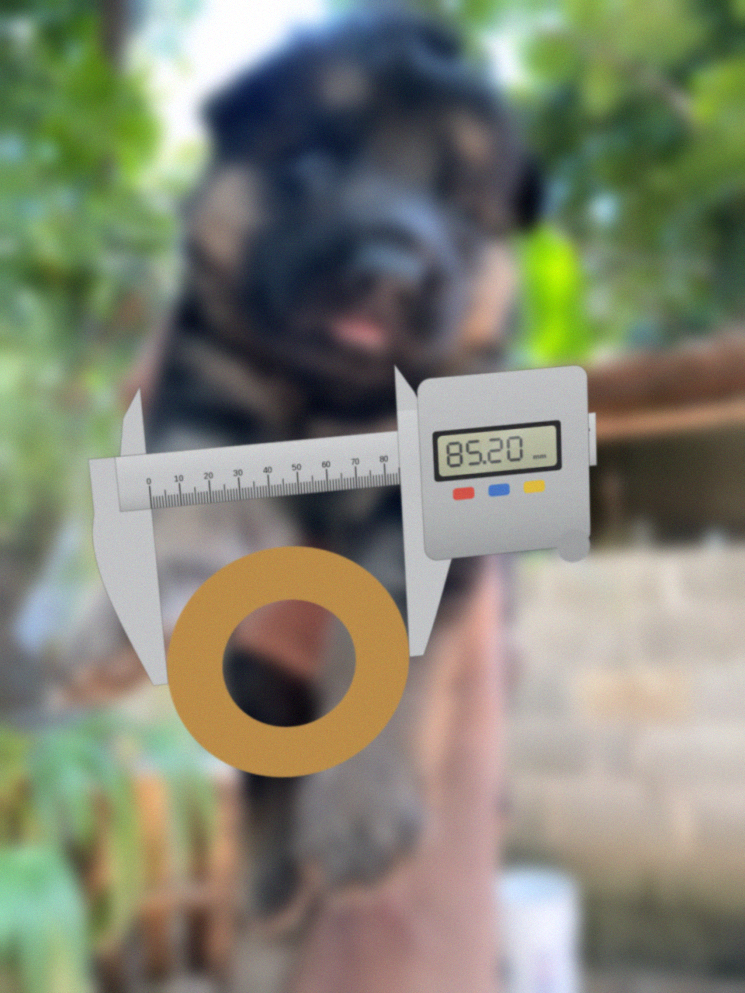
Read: value=85.20 unit=mm
